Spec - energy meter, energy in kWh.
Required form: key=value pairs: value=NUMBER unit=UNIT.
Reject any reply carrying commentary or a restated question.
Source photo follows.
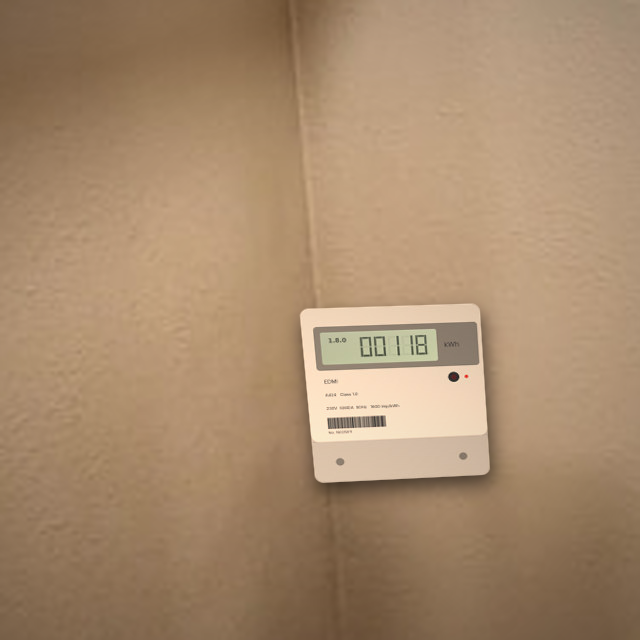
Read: value=118 unit=kWh
